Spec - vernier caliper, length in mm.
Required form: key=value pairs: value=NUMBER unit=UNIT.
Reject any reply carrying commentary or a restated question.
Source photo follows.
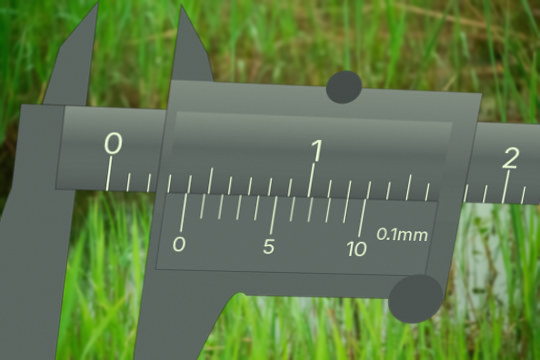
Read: value=3.9 unit=mm
